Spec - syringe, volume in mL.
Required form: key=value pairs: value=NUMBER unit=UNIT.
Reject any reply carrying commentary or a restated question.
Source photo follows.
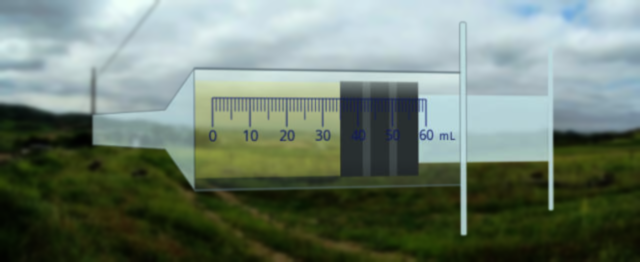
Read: value=35 unit=mL
